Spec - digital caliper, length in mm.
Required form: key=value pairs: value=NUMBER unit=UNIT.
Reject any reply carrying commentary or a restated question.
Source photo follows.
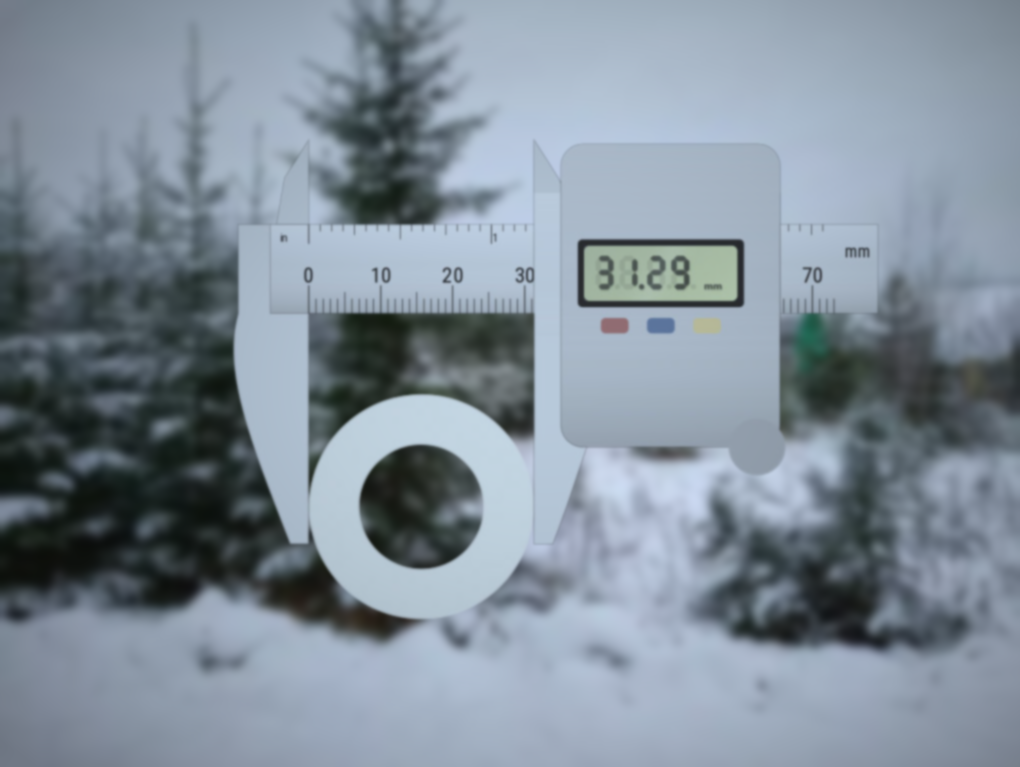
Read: value=31.29 unit=mm
